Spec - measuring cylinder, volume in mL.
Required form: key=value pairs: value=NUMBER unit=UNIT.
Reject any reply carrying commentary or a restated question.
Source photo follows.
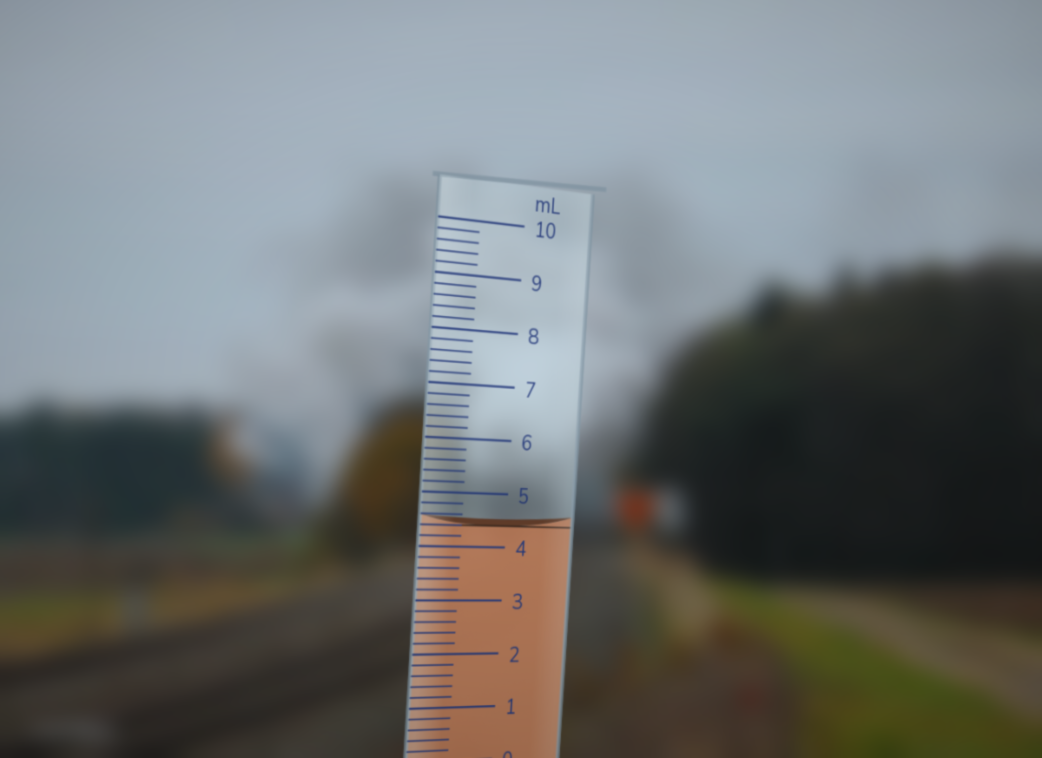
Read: value=4.4 unit=mL
